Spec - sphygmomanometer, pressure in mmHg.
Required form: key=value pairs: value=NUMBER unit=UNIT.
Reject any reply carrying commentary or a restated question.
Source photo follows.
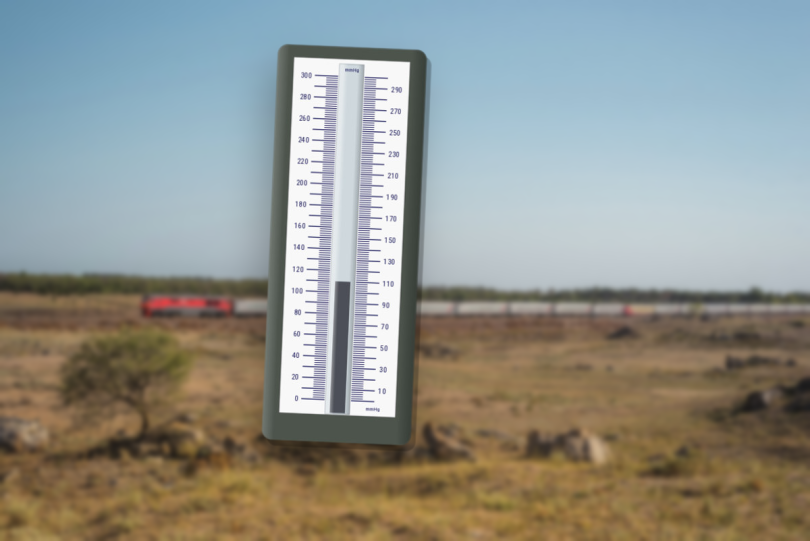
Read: value=110 unit=mmHg
